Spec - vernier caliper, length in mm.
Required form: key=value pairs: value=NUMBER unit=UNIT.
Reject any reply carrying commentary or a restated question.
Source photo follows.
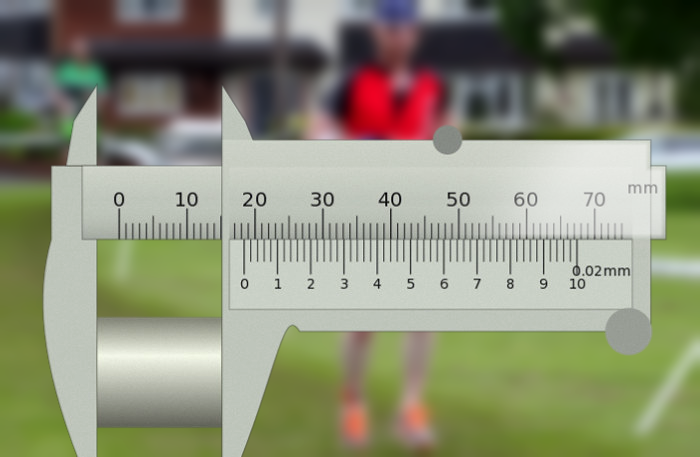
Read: value=18.4 unit=mm
